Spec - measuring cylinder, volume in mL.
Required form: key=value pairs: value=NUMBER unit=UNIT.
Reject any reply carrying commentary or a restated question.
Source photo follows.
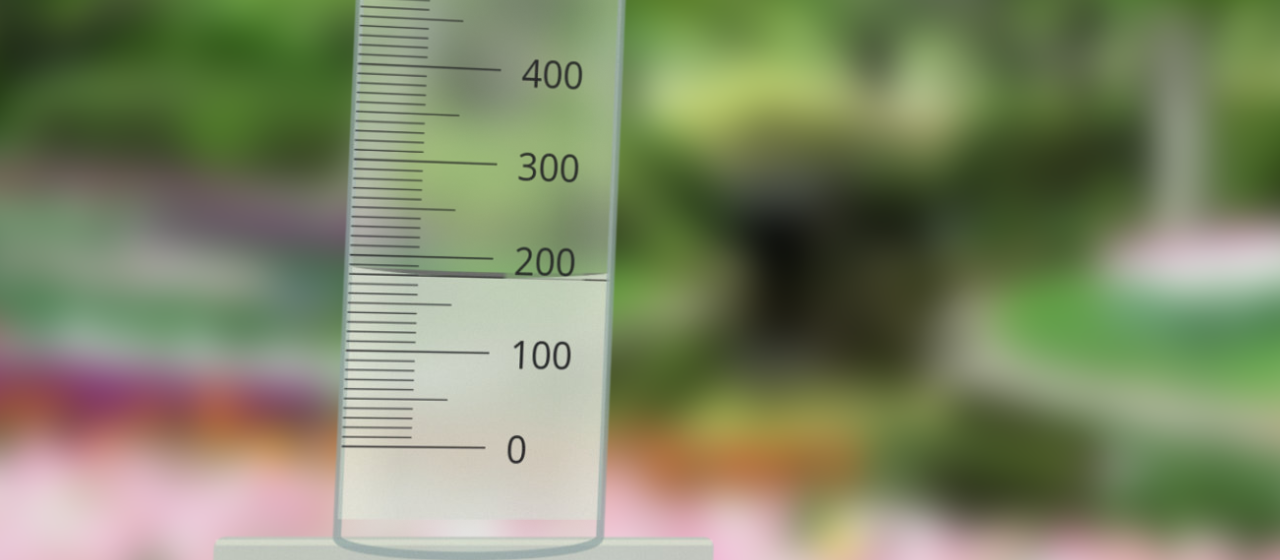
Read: value=180 unit=mL
